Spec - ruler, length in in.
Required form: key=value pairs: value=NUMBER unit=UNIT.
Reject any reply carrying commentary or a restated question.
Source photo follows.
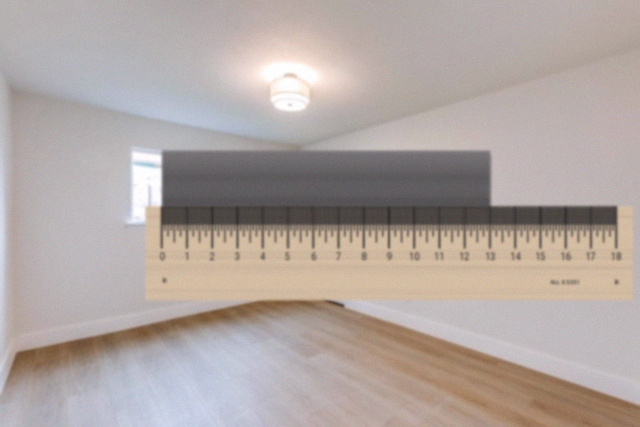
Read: value=13 unit=in
